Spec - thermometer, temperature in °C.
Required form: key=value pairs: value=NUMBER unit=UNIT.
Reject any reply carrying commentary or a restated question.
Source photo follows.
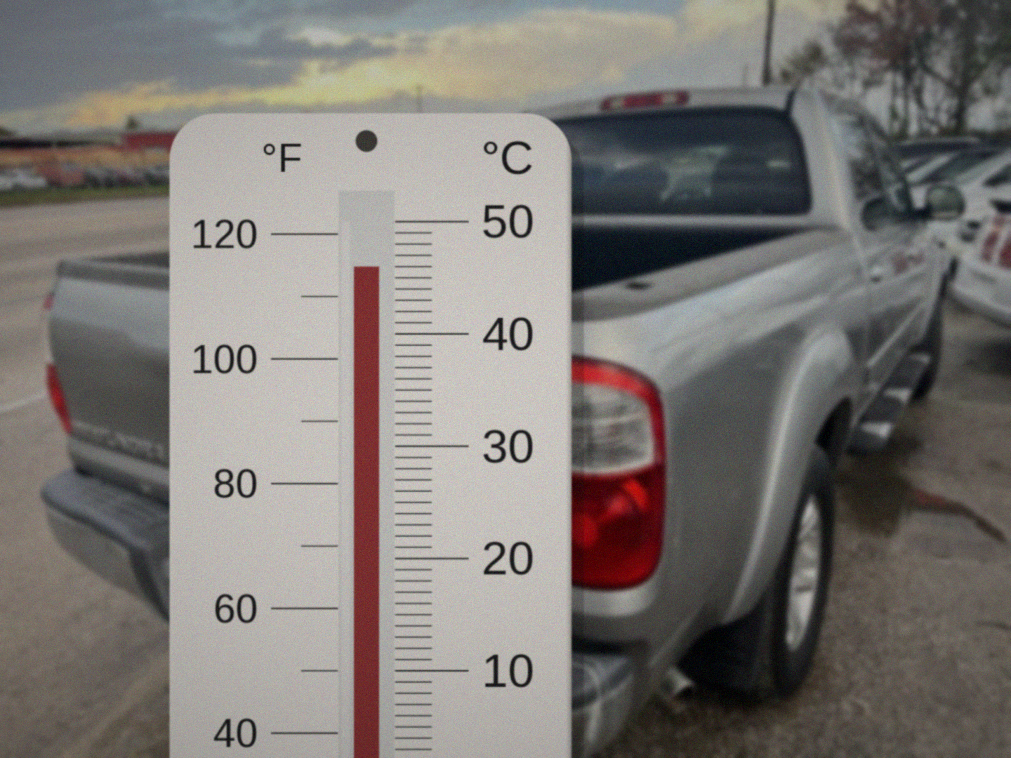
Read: value=46 unit=°C
